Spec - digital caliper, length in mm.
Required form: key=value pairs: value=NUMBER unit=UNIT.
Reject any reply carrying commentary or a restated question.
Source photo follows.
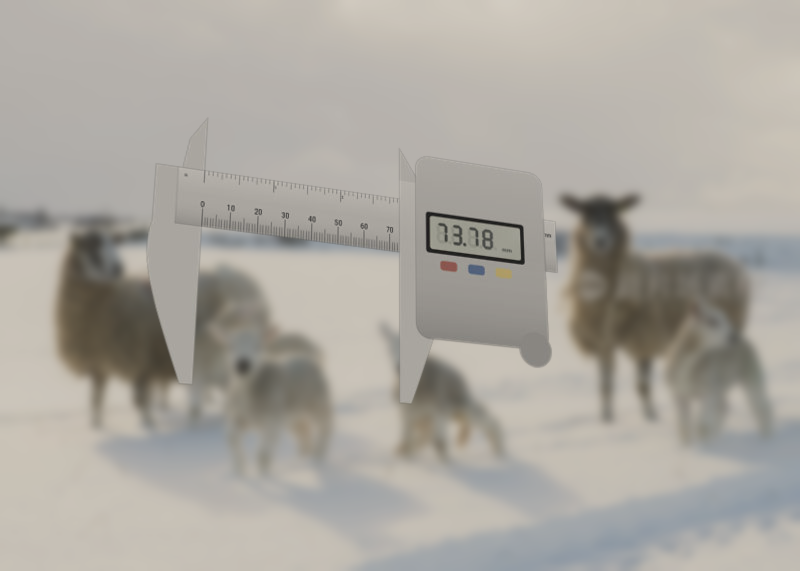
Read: value=73.78 unit=mm
